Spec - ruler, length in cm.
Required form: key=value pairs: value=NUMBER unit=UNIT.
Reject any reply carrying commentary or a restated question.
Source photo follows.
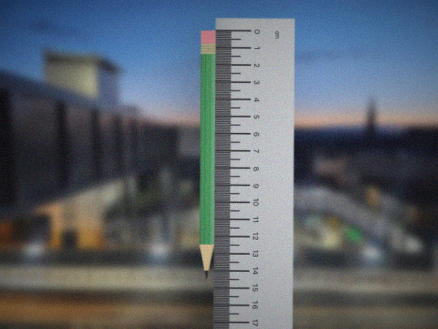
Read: value=14.5 unit=cm
